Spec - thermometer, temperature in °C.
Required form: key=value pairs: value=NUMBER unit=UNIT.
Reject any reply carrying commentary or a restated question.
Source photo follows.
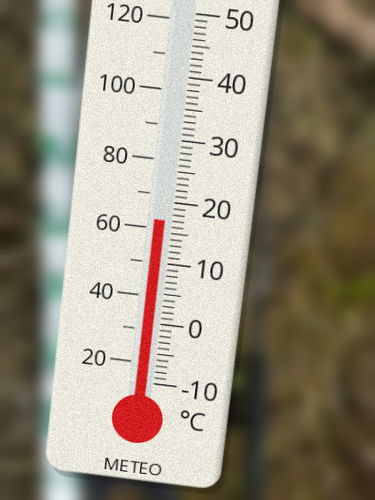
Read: value=17 unit=°C
